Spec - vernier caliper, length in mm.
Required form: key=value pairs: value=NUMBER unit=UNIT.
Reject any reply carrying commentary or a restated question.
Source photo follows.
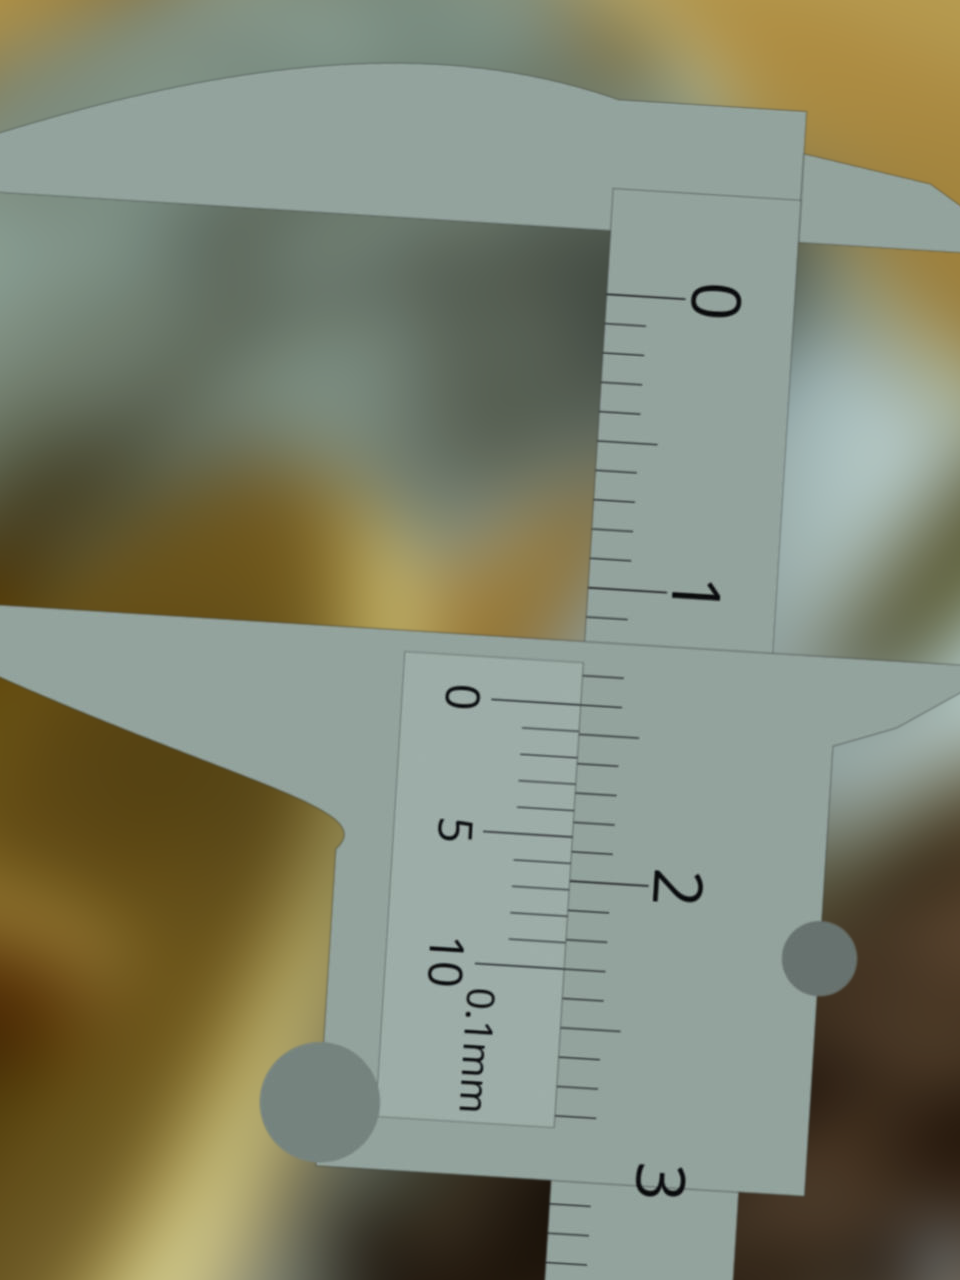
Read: value=14.0 unit=mm
